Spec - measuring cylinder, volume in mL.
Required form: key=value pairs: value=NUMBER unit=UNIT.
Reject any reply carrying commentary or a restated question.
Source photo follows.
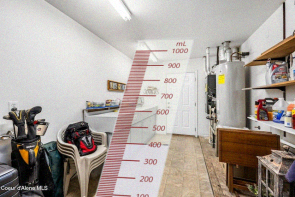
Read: value=400 unit=mL
